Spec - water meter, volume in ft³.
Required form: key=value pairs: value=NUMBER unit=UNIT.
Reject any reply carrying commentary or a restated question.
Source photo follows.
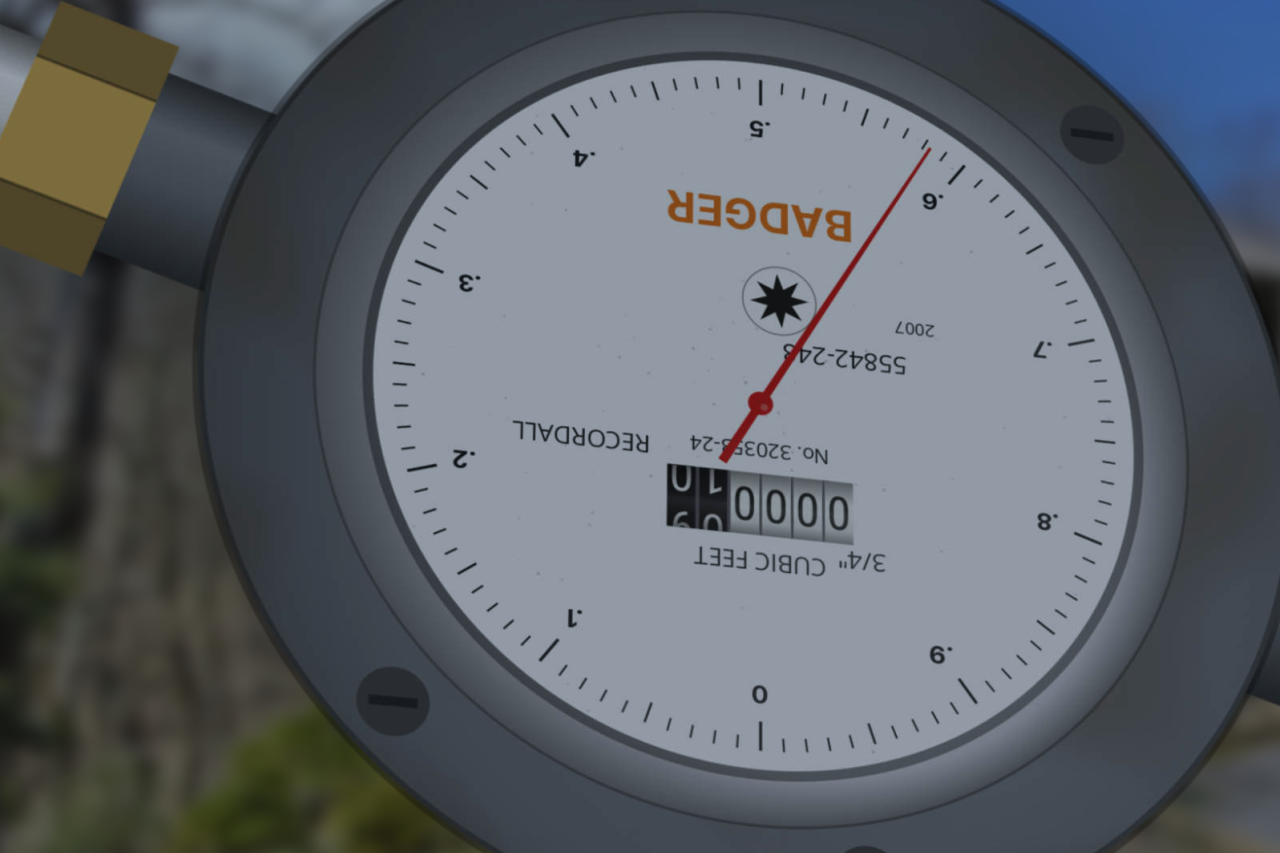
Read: value=9.58 unit=ft³
